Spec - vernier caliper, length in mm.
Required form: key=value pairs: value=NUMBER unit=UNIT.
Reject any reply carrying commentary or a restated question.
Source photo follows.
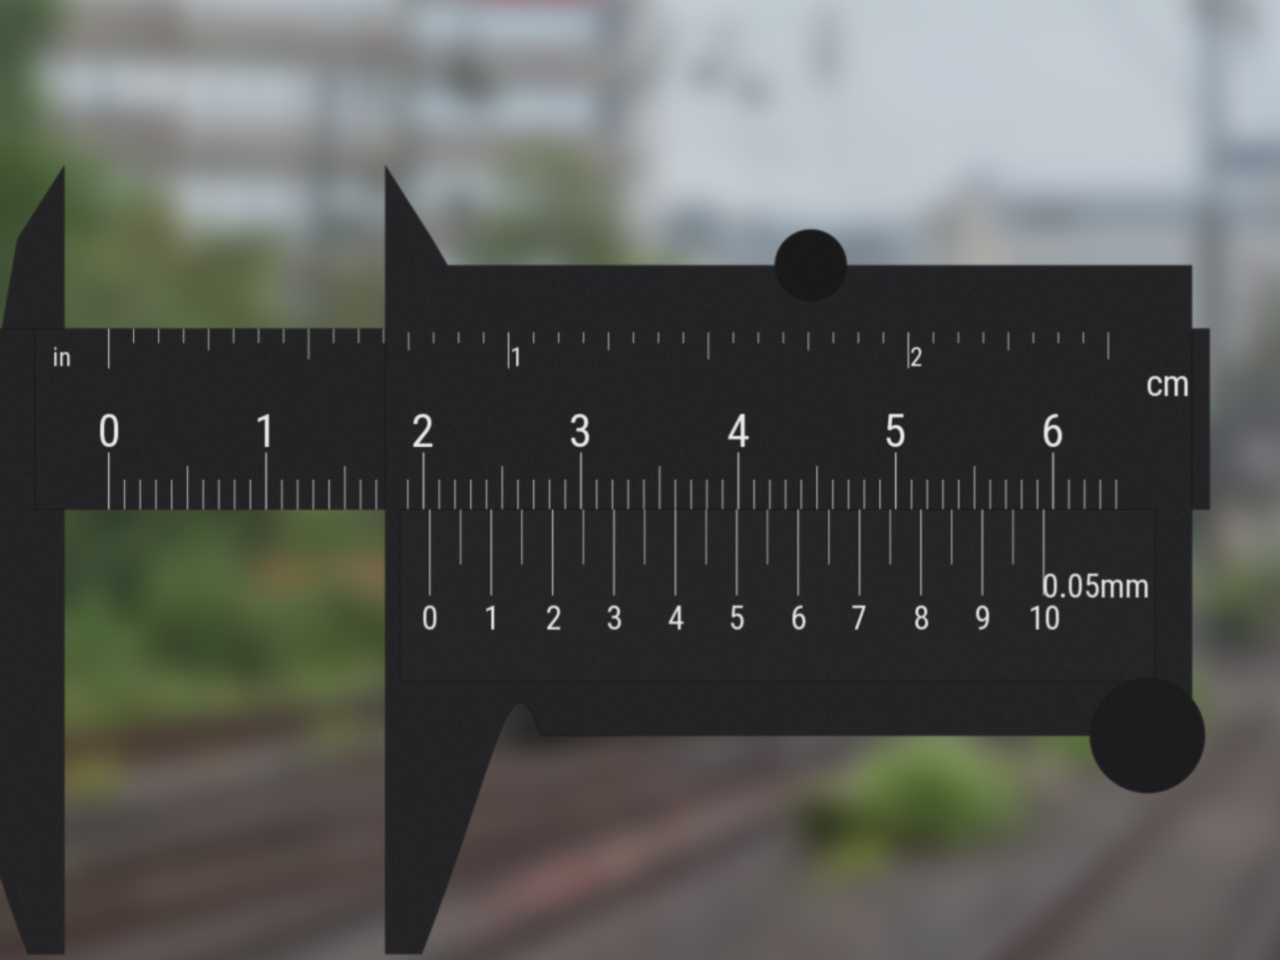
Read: value=20.4 unit=mm
